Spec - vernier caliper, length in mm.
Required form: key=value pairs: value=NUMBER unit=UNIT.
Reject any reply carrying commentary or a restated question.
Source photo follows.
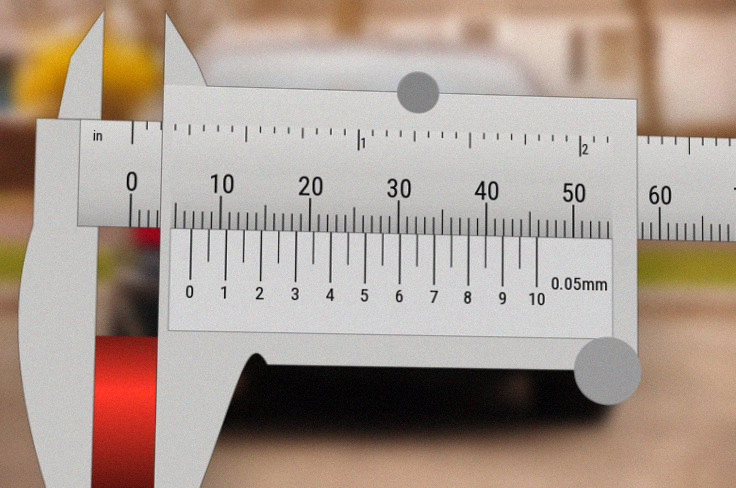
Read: value=6.8 unit=mm
